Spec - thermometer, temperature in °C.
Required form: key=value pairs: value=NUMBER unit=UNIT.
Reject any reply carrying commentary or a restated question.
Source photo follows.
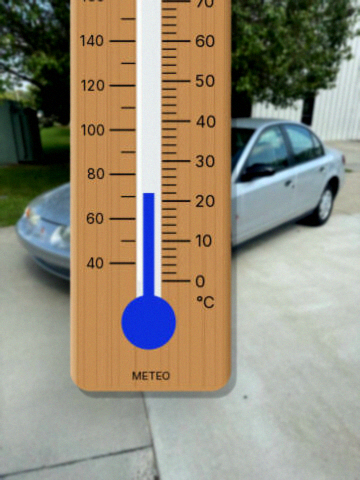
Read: value=22 unit=°C
